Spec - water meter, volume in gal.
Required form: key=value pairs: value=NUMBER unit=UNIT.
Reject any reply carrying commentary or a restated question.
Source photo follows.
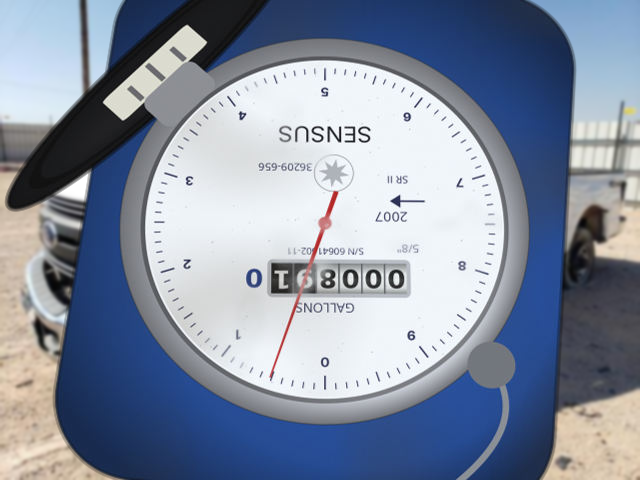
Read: value=8910.5 unit=gal
